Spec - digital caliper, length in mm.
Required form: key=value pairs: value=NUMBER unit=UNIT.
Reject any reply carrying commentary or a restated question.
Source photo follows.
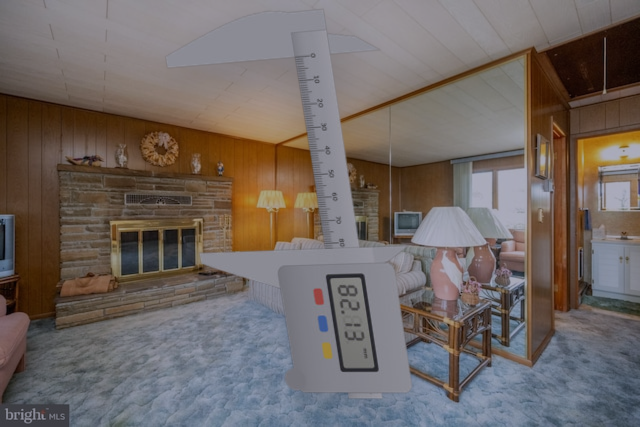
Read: value=82.13 unit=mm
